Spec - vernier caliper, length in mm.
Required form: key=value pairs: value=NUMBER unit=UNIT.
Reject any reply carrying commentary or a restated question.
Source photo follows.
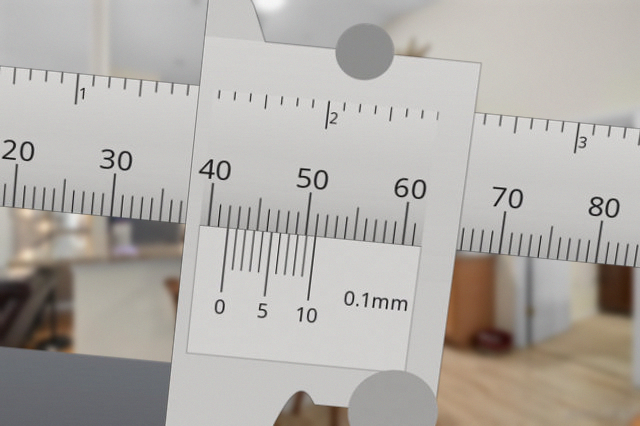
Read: value=42.0 unit=mm
